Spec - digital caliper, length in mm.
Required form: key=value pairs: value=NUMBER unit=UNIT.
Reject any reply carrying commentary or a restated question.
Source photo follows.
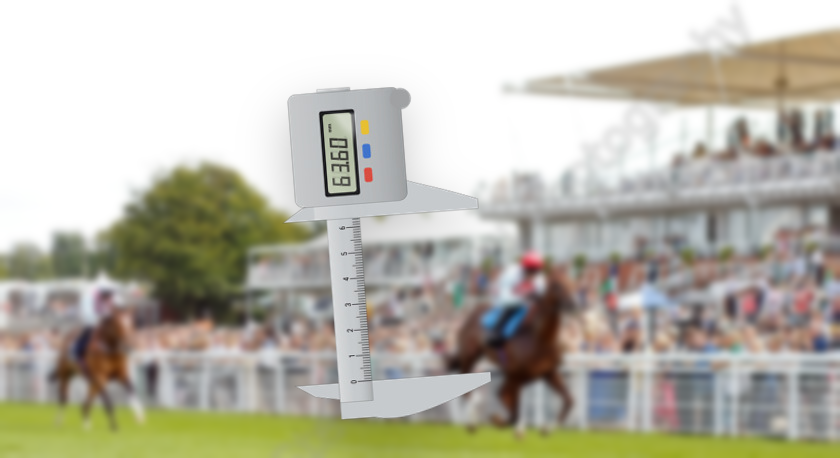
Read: value=63.60 unit=mm
